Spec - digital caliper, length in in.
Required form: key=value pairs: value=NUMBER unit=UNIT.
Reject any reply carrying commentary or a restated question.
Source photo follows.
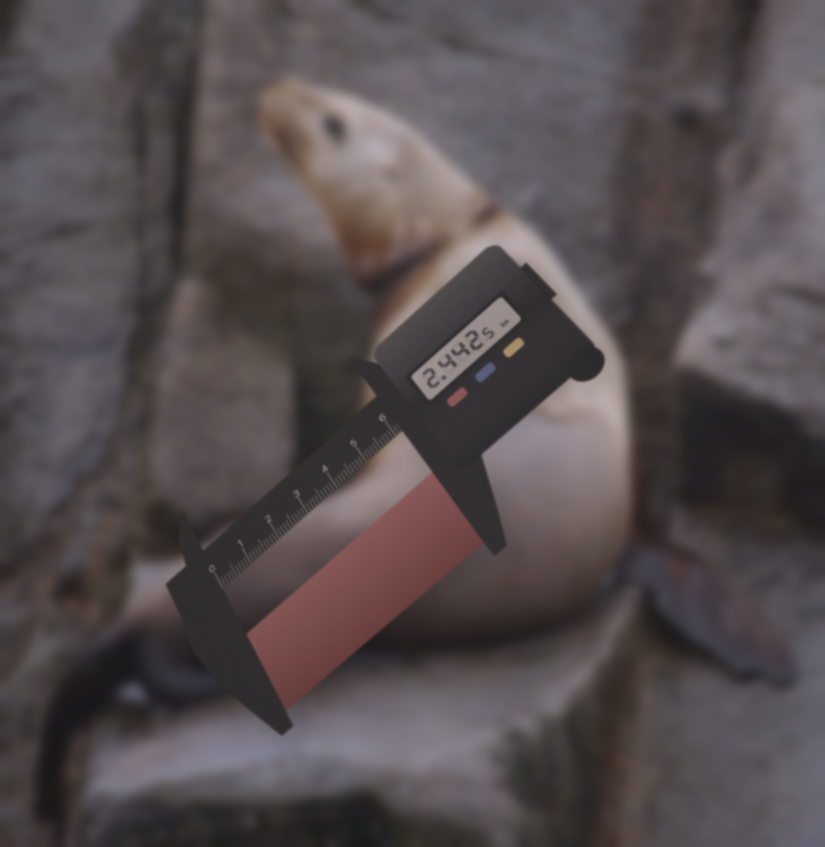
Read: value=2.4425 unit=in
